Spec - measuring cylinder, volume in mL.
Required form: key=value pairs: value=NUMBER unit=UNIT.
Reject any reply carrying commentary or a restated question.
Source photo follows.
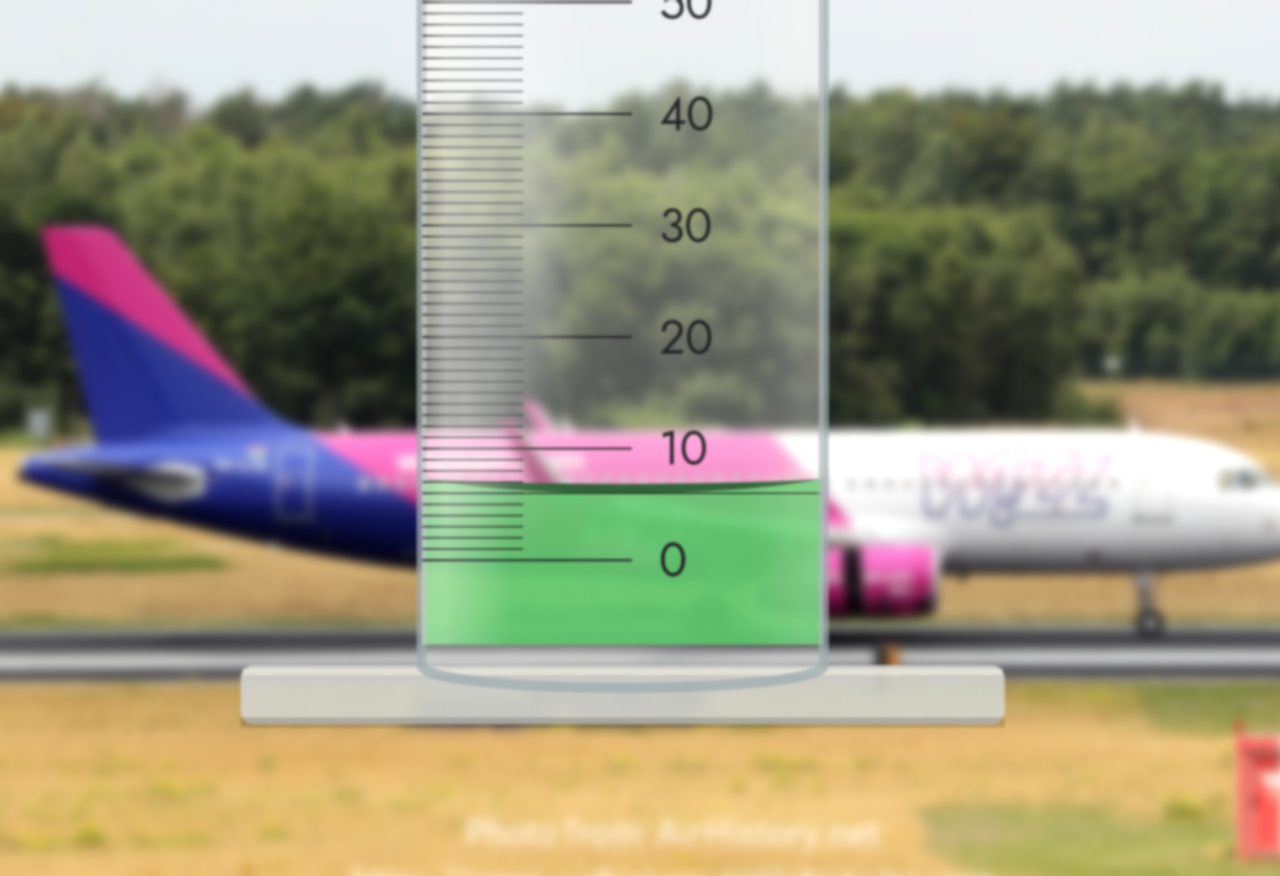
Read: value=6 unit=mL
